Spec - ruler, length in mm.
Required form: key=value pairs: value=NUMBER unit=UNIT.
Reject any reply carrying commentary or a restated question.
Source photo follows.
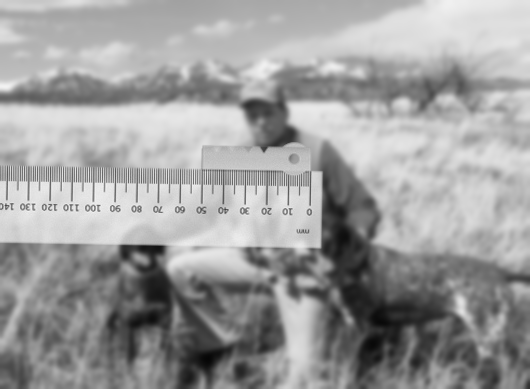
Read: value=50 unit=mm
